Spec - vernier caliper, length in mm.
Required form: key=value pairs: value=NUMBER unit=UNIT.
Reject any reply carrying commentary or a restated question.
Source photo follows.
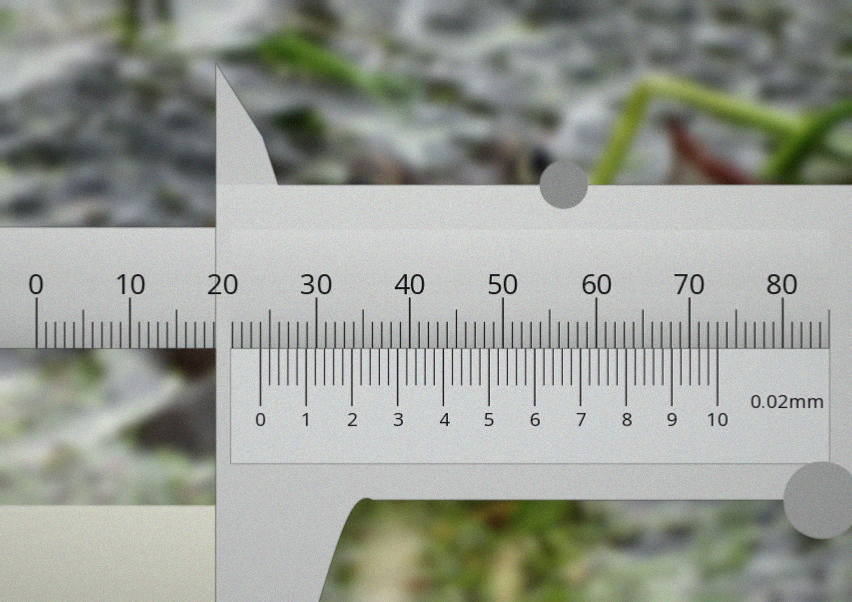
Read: value=24.0 unit=mm
